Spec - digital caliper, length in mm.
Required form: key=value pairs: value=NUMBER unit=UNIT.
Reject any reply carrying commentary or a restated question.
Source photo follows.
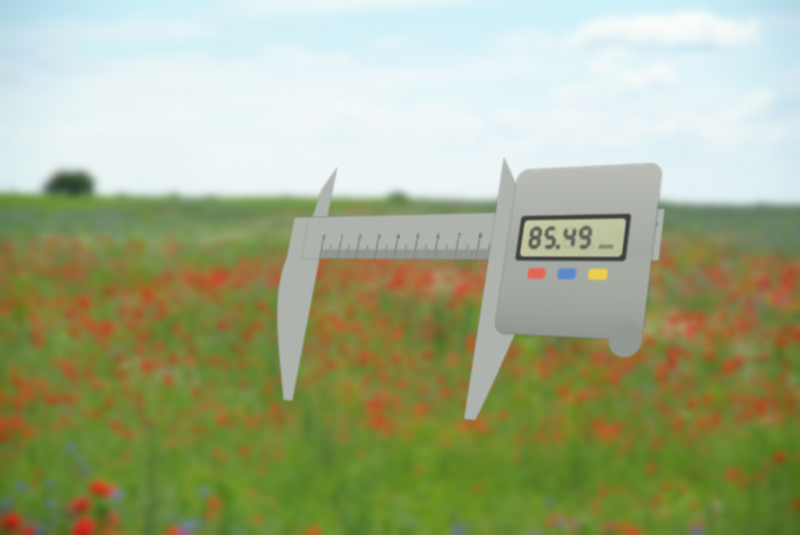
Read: value=85.49 unit=mm
